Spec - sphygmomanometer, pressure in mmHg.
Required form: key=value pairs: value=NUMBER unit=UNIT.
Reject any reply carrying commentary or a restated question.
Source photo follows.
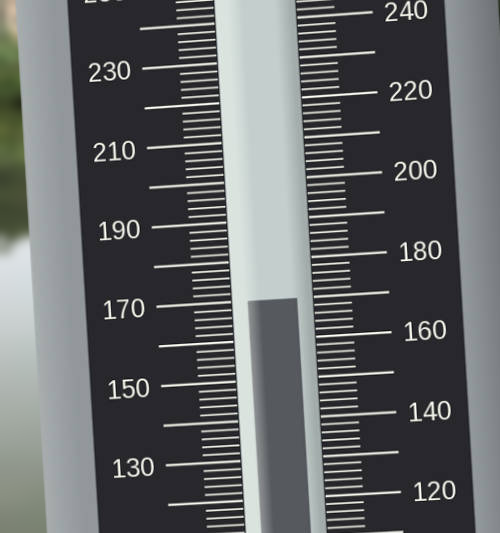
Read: value=170 unit=mmHg
